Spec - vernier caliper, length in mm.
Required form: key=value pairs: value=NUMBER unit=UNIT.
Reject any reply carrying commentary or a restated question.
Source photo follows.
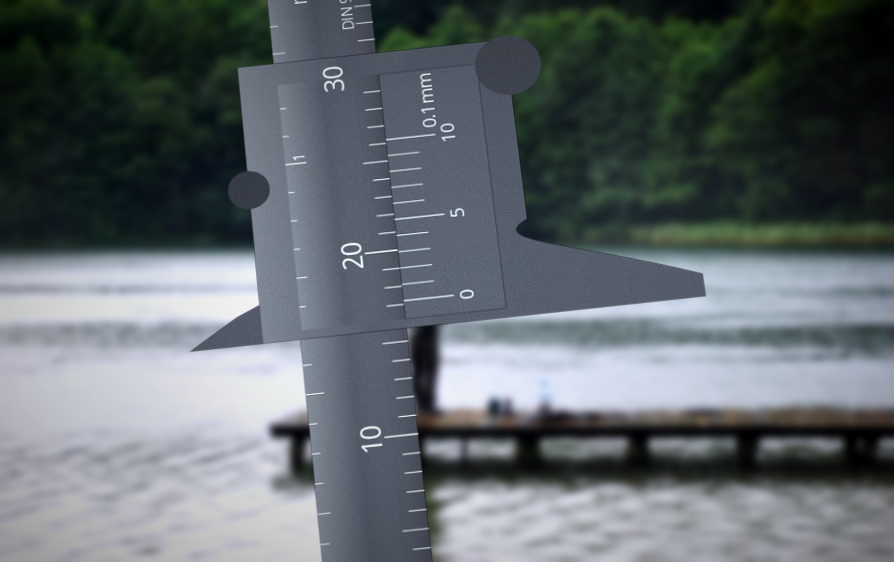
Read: value=17.2 unit=mm
